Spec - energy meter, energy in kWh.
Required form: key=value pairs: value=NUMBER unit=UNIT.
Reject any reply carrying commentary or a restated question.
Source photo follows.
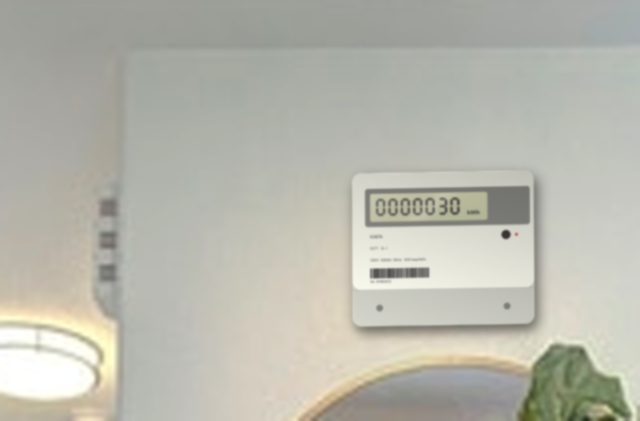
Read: value=30 unit=kWh
